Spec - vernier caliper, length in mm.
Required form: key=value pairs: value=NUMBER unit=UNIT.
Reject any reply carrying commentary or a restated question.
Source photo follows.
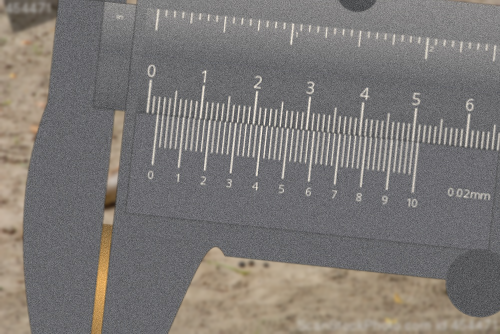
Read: value=2.0 unit=mm
